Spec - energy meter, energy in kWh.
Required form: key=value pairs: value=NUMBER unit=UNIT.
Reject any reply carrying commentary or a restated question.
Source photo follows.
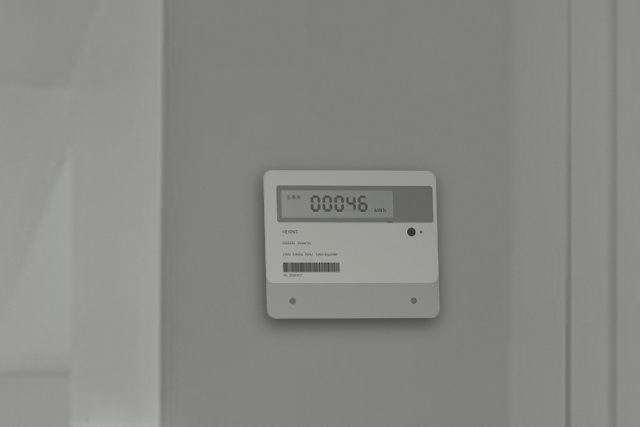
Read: value=46 unit=kWh
